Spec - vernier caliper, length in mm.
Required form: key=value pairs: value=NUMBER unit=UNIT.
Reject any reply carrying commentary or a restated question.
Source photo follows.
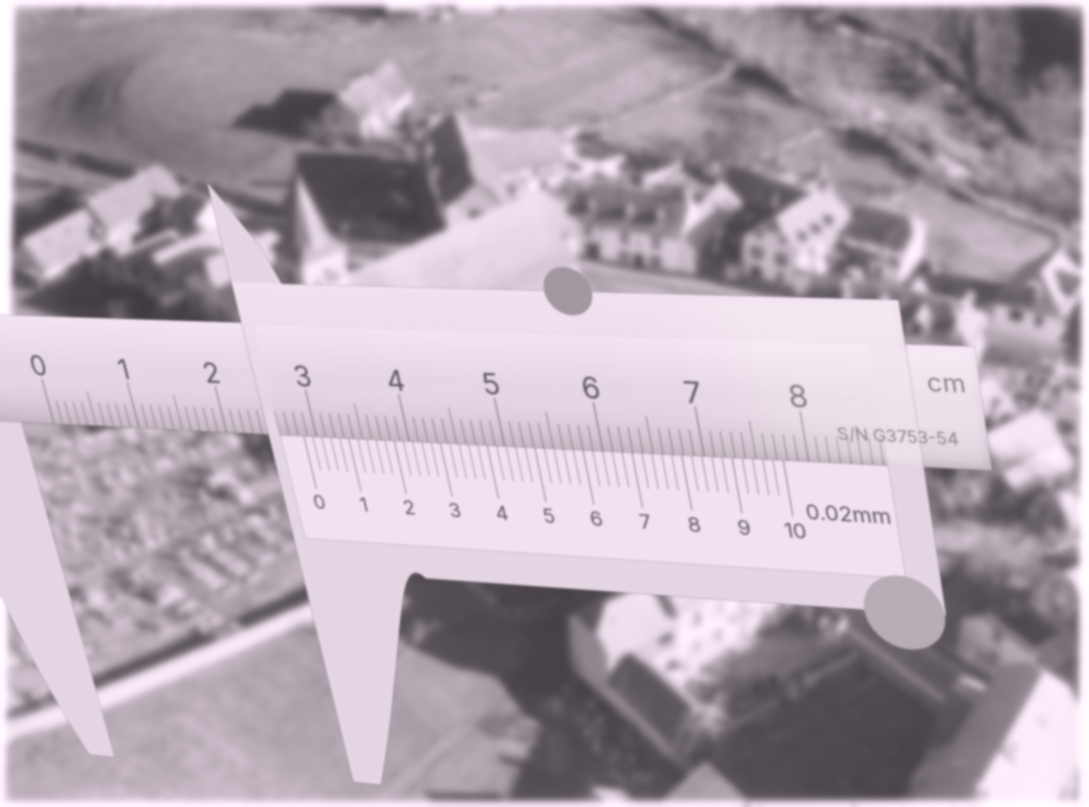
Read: value=28.6 unit=mm
